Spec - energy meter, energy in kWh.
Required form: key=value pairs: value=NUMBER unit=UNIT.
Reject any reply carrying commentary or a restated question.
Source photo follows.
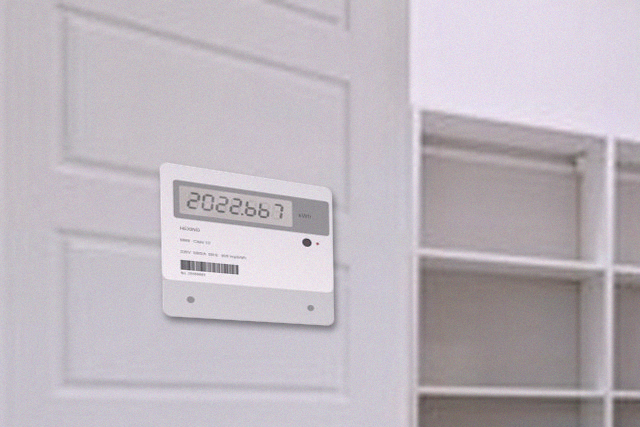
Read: value=2022.667 unit=kWh
